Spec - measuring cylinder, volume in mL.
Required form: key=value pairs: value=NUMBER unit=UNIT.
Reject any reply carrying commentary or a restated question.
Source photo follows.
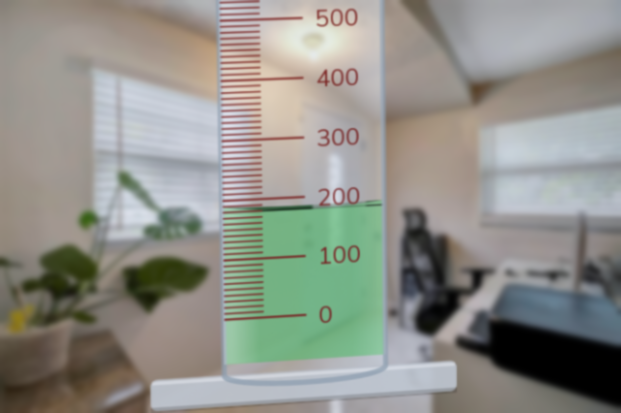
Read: value=180 unit=mL
